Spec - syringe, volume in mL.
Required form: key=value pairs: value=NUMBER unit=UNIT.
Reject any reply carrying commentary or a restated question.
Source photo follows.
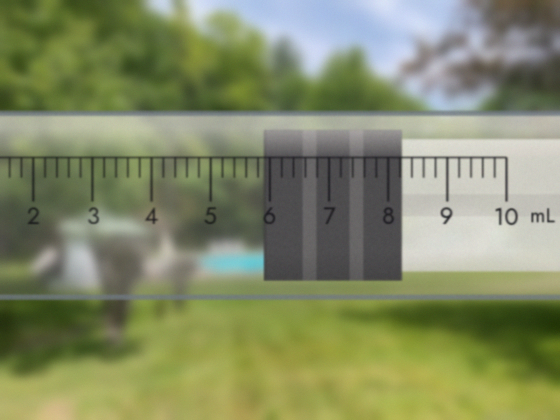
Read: value=5.9 unit=mL
